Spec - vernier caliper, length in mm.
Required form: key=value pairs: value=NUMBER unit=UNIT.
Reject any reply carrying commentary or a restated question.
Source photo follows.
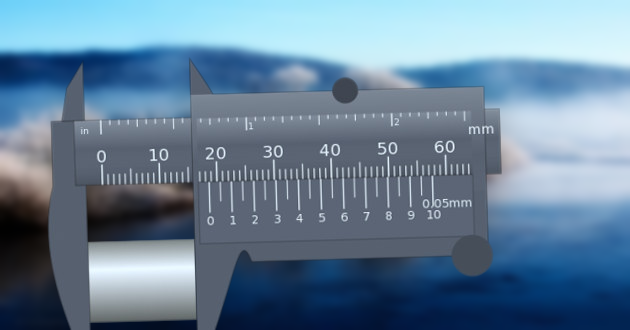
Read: value=18.6 unit=mm
